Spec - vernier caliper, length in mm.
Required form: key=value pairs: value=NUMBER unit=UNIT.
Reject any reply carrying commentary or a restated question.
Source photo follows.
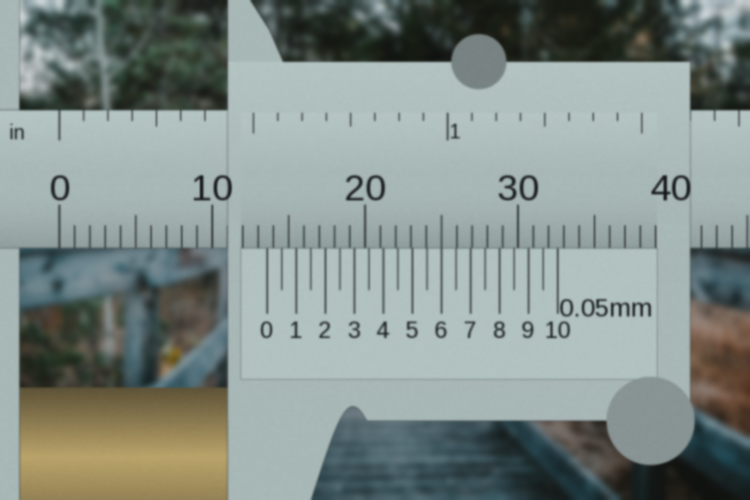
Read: value=13.6 unit=mm
